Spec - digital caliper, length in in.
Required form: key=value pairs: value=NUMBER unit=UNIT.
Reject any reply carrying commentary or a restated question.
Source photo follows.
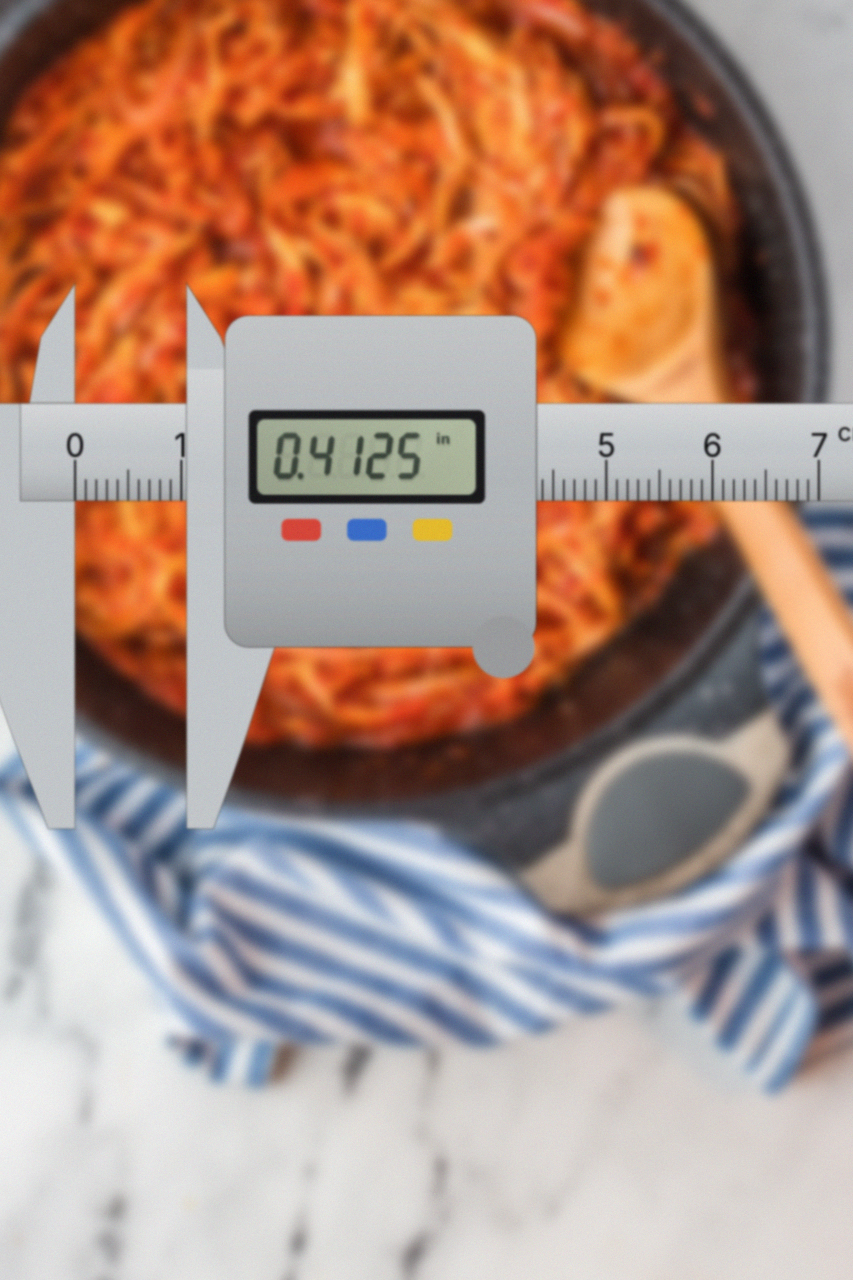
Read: value=0.4125 unit=in
